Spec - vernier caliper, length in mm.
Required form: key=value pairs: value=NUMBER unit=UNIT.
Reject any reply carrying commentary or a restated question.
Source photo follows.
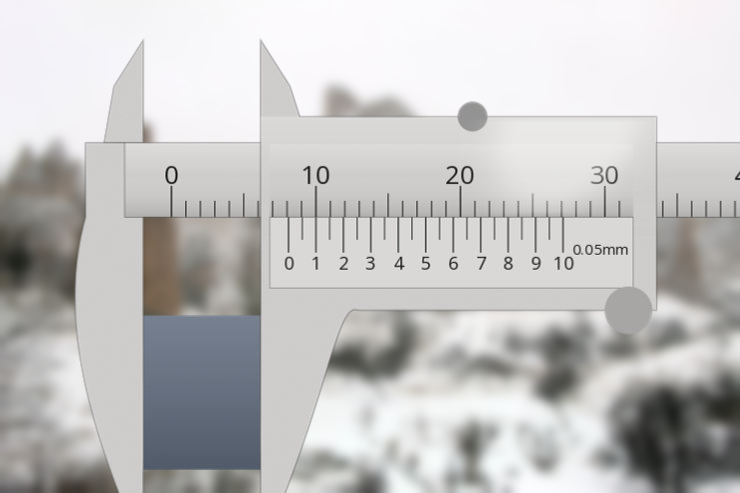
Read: value=8.1 unit=mm
